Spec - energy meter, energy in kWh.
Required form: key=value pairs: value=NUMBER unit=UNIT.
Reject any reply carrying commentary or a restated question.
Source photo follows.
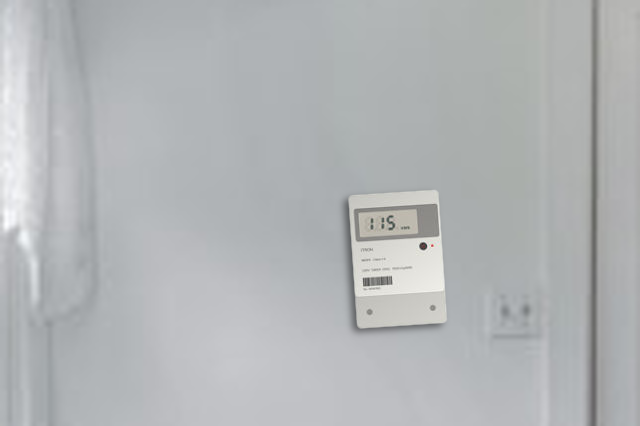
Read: value=115 unit=kWh
